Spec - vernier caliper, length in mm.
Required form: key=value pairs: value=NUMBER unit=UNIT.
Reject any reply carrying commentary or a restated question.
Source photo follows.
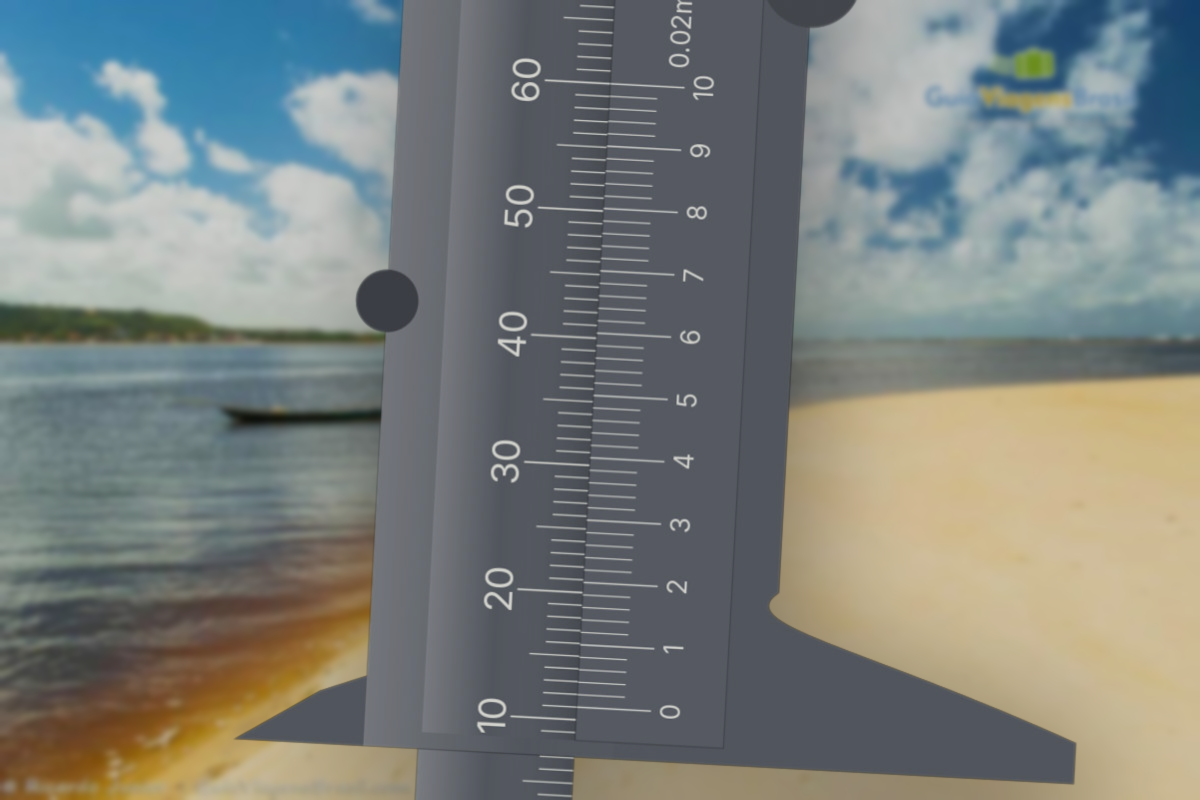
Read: value=11.0 unit=mm
